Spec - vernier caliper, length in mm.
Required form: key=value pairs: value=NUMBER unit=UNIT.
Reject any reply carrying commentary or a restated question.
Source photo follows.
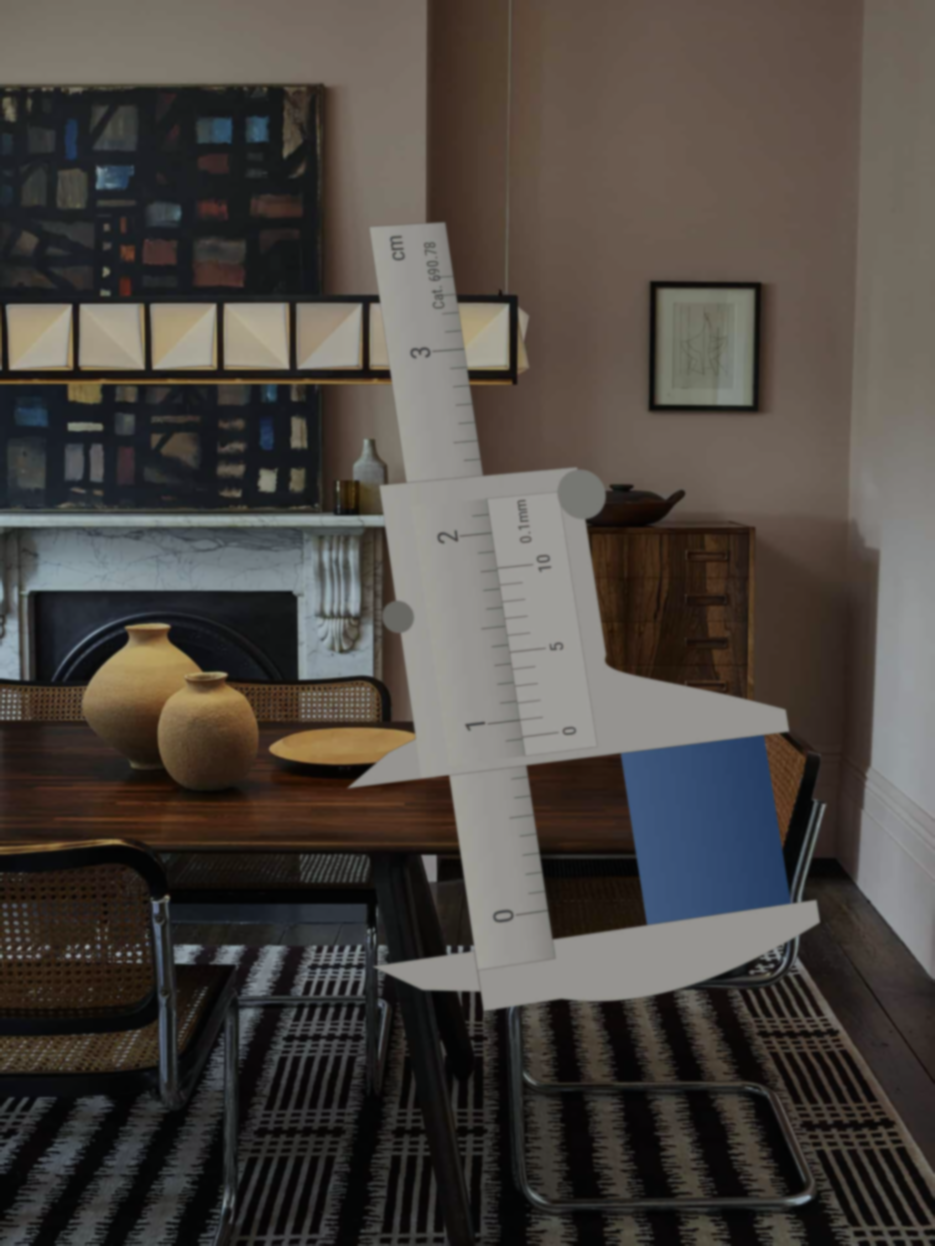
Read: value=9.1 unit=mm
